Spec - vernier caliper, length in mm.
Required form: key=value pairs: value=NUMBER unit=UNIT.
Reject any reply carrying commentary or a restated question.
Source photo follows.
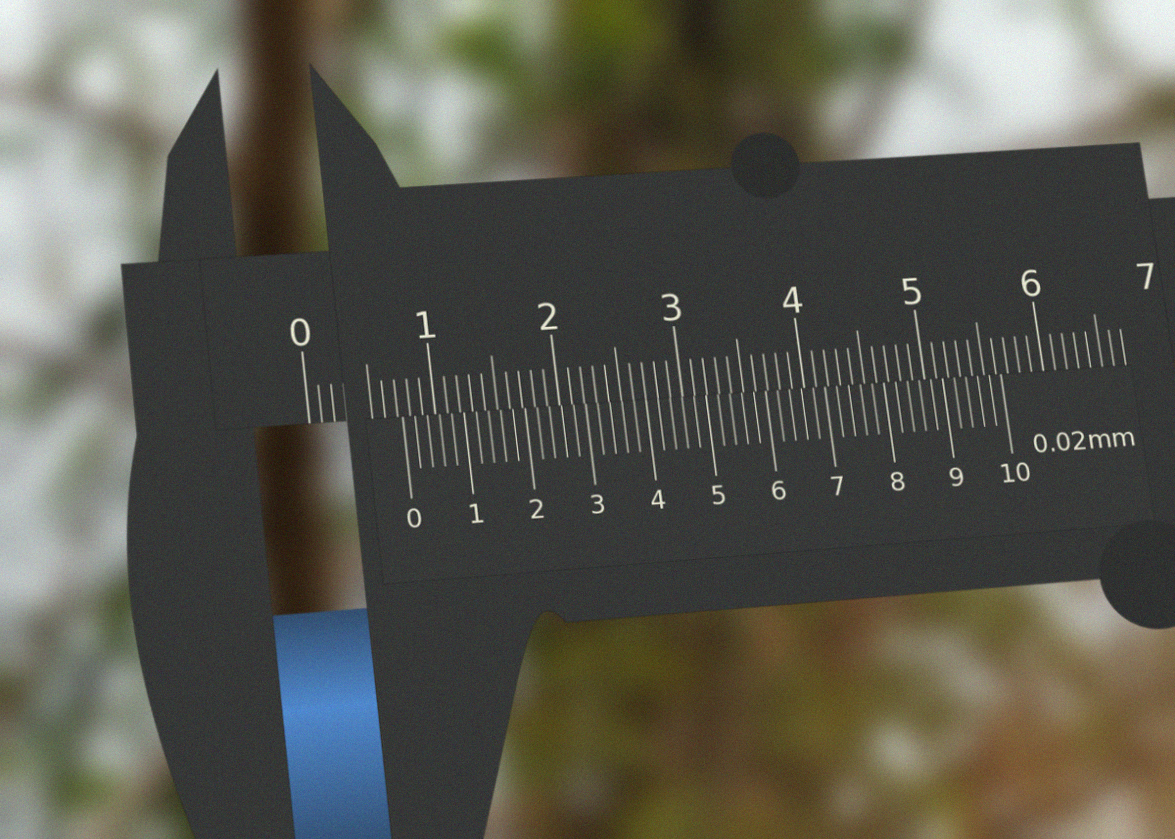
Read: value=7.4 unit=mm
